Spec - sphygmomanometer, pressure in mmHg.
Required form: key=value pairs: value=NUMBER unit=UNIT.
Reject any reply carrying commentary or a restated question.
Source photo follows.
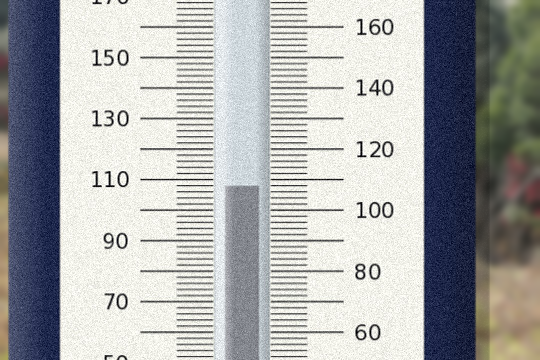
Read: value=108 unit=mmHg
